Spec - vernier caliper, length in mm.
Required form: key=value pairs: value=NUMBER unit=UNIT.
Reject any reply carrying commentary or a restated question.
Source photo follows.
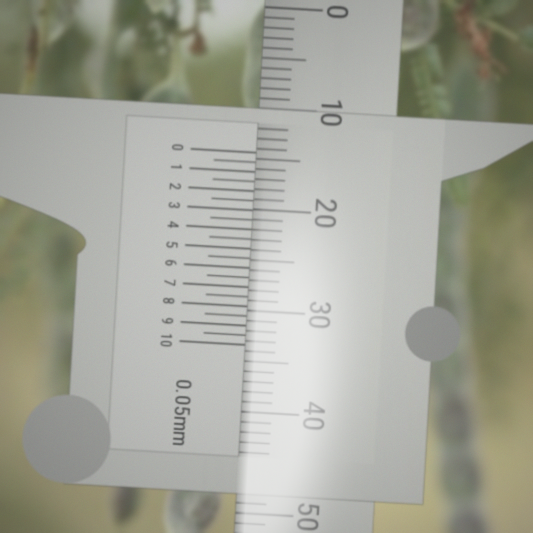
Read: value=14.4 unit=mm
